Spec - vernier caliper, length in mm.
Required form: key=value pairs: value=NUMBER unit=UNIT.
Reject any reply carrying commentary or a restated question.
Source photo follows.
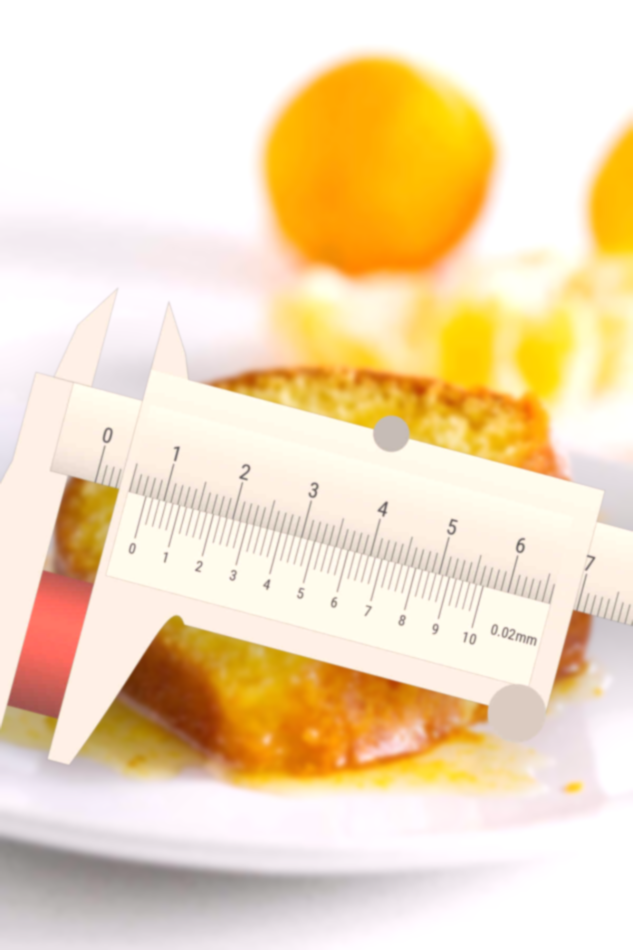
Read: value=7.4 unit=mm
